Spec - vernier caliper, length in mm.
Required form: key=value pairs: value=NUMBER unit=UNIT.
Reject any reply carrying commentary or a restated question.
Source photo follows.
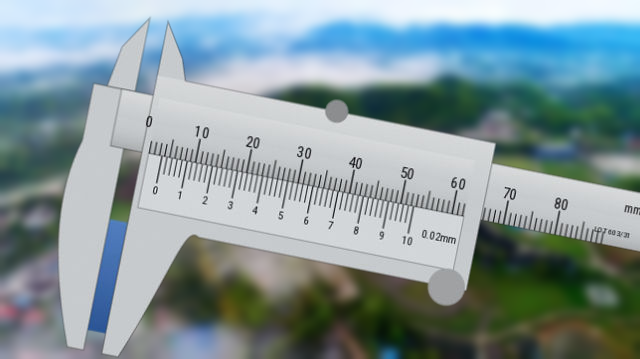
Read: value=3.5 unit=mm
